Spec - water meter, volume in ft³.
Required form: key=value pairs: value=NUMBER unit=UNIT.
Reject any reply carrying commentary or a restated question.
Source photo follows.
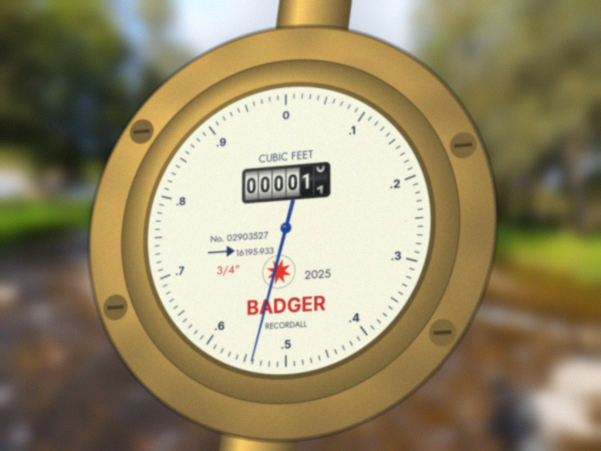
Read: value=10.54 unit=ft³
